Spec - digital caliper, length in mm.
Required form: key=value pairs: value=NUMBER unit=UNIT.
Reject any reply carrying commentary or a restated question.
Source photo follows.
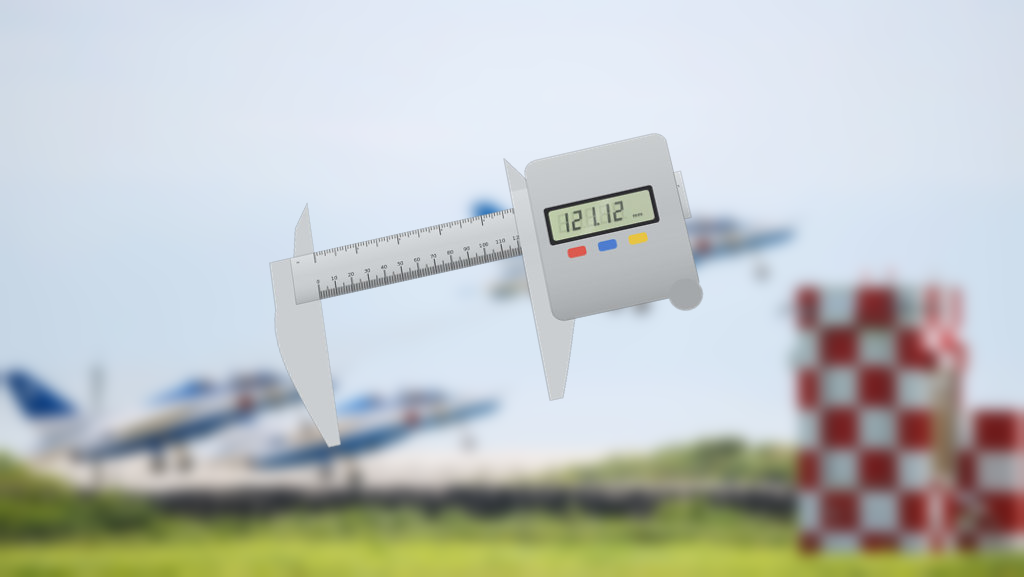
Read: value=121.12 unit=mm
